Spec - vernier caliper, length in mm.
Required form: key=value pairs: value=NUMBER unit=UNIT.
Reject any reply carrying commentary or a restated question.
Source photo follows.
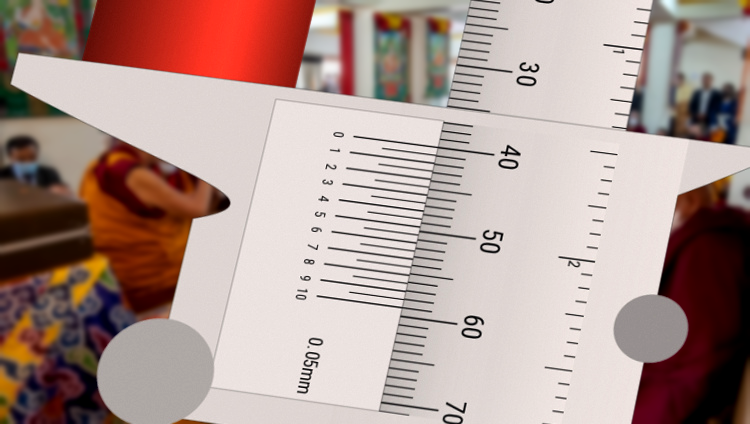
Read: value=40.0 unit=mm
